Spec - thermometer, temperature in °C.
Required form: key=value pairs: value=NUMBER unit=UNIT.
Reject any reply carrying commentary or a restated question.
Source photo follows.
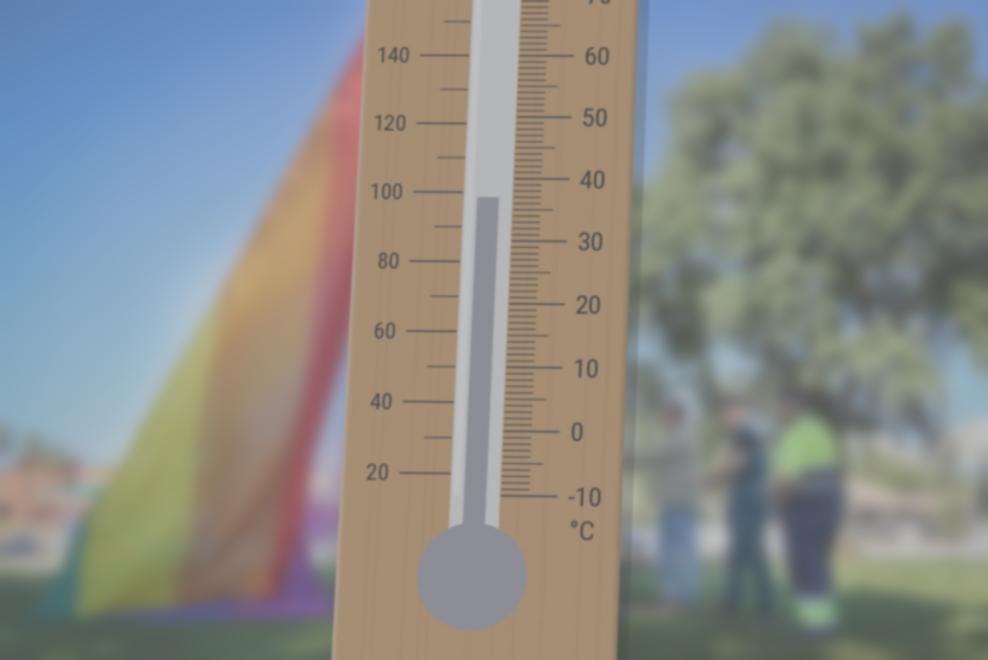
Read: value=37 unit=°C
